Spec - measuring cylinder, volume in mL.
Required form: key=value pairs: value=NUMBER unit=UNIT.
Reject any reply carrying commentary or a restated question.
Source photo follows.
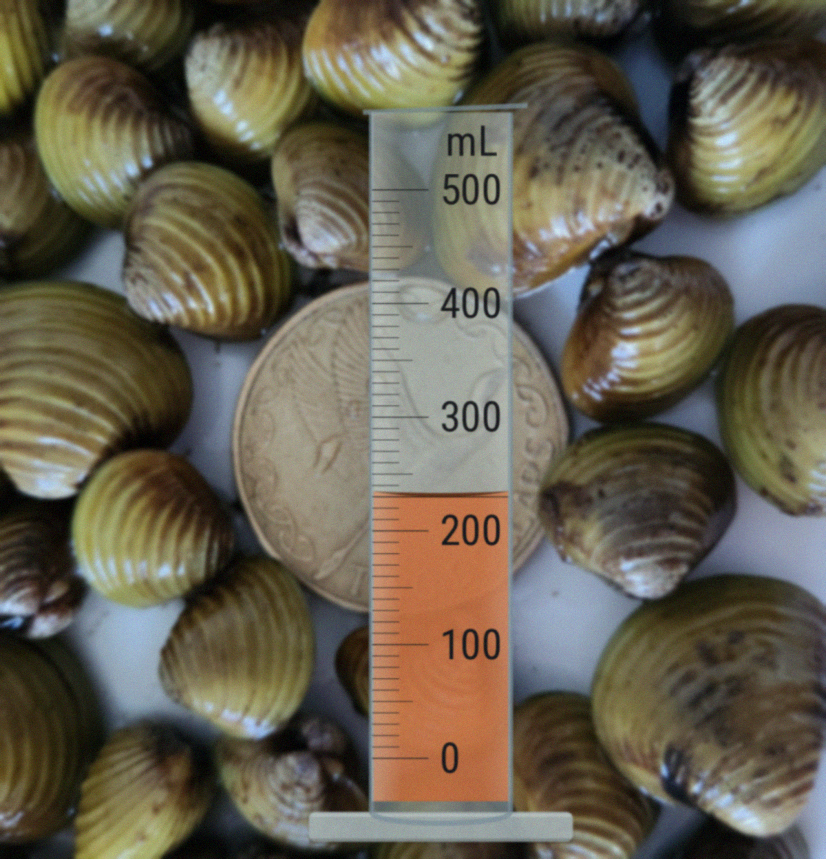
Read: value=230 unit=mL
